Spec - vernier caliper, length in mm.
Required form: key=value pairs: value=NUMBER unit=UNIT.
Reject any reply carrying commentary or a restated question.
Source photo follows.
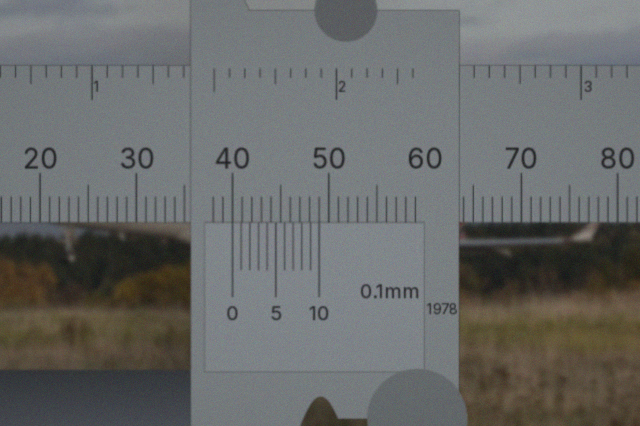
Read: value=40.0 unit=mm
